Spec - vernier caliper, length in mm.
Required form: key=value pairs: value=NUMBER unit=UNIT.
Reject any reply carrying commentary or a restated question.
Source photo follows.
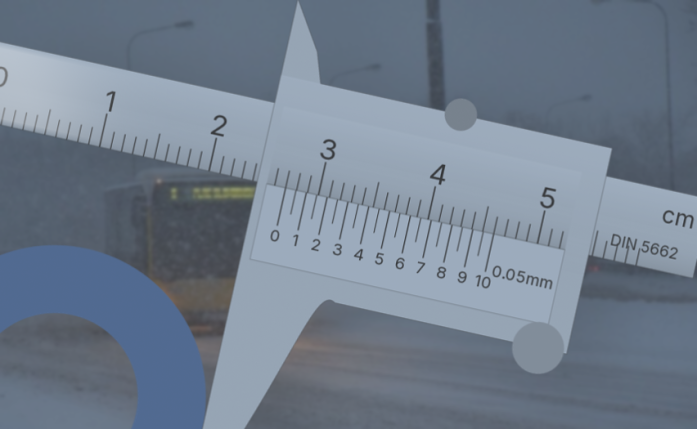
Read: value=27.0 unit=mm
